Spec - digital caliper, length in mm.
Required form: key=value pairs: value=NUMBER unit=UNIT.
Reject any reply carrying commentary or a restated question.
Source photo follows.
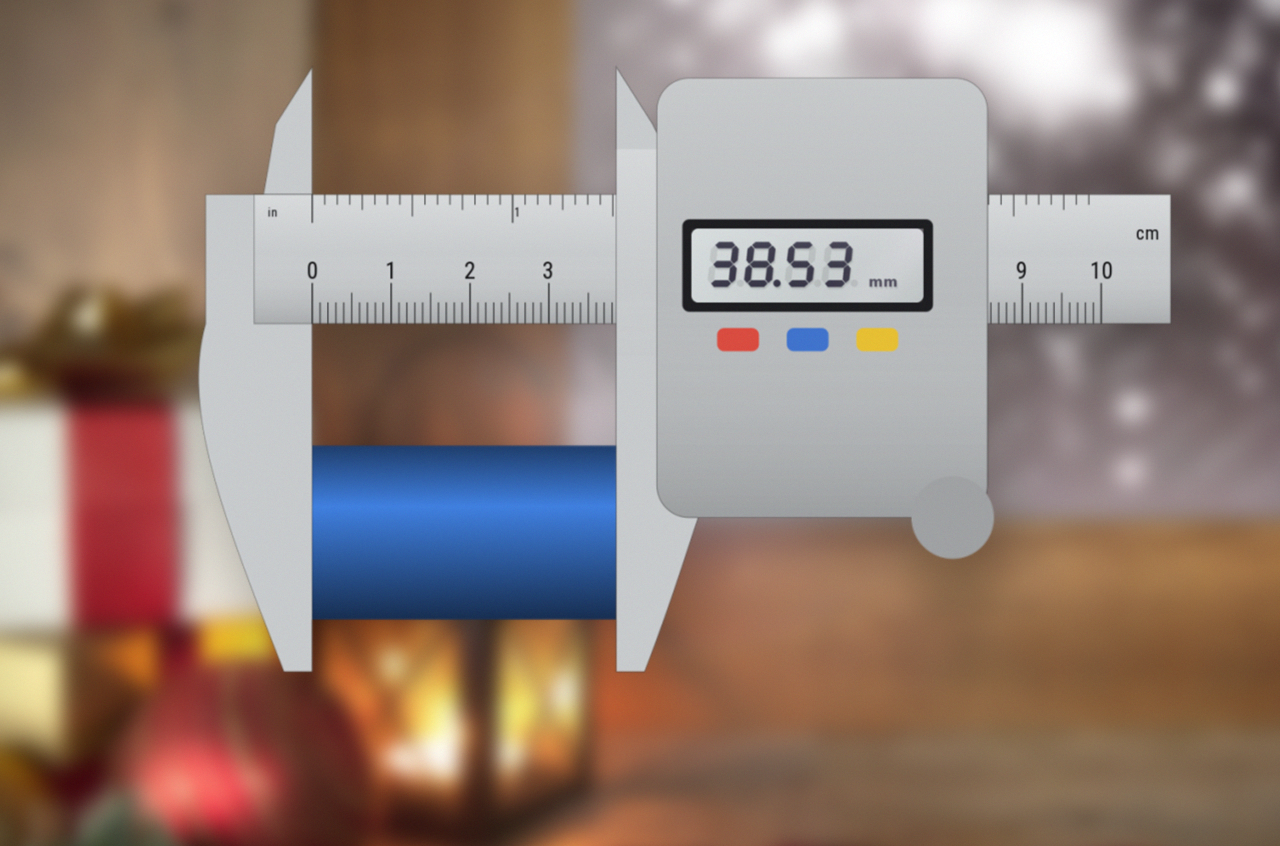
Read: value=38.53 unit=mm
